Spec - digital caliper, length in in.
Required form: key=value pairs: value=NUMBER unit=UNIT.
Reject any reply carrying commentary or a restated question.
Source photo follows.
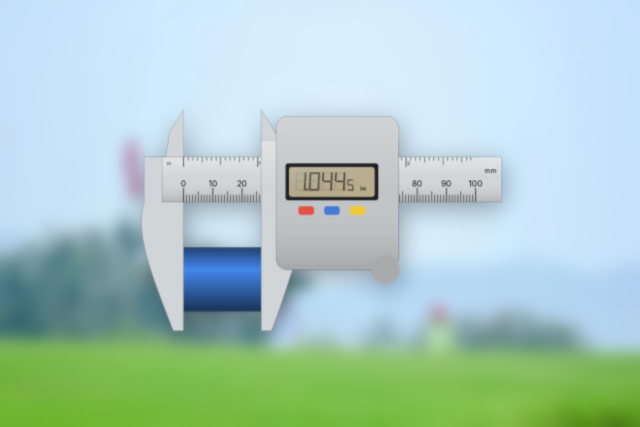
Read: value=1.0445 unit=in
